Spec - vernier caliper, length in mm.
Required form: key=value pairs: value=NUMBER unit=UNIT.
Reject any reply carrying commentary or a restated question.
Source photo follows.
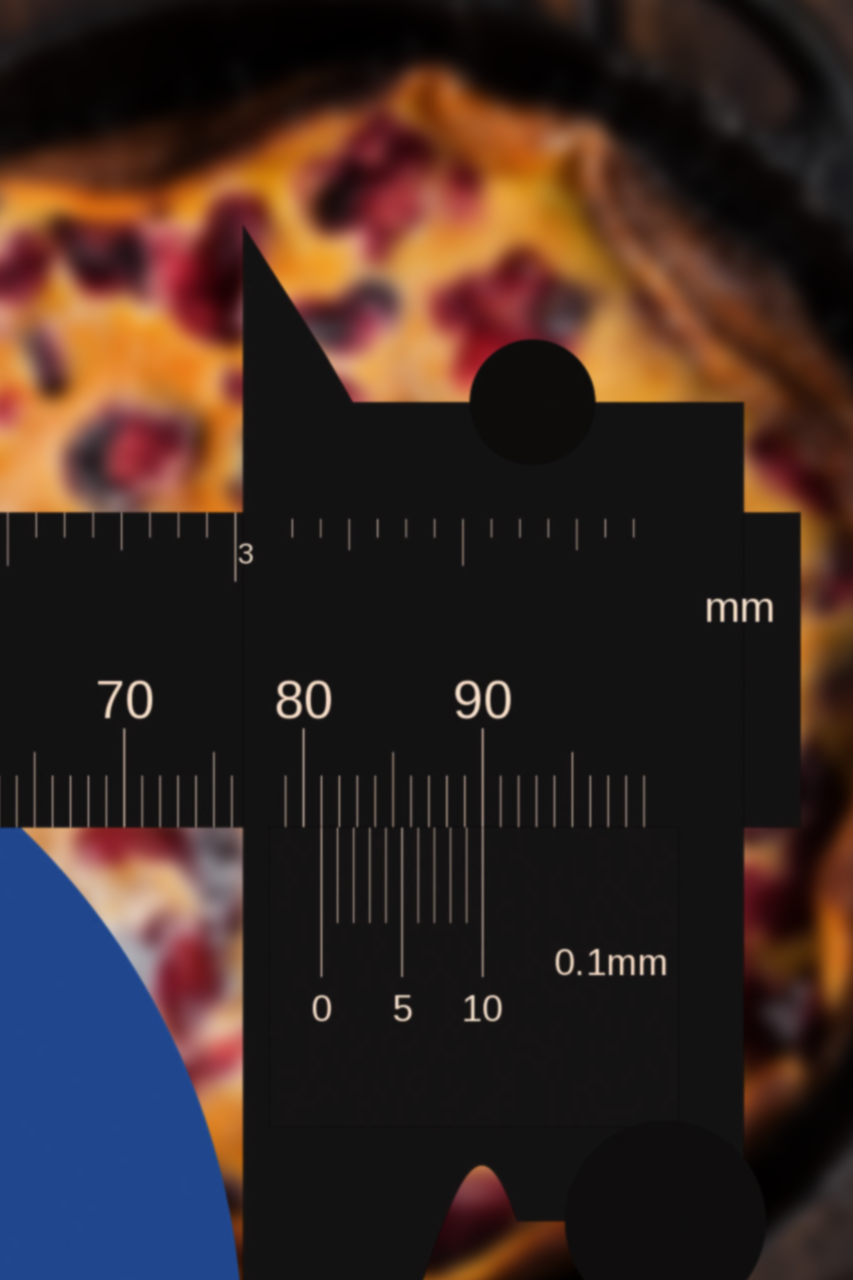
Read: value=81.0 unit=mm
